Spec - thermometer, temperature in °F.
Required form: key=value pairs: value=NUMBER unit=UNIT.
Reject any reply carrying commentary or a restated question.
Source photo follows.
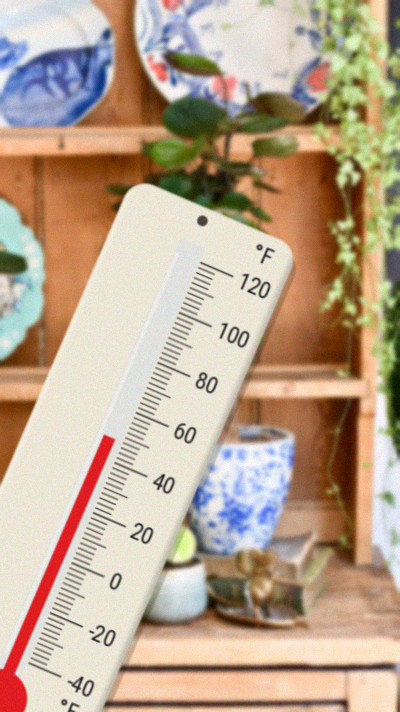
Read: value=48 unit=°F
